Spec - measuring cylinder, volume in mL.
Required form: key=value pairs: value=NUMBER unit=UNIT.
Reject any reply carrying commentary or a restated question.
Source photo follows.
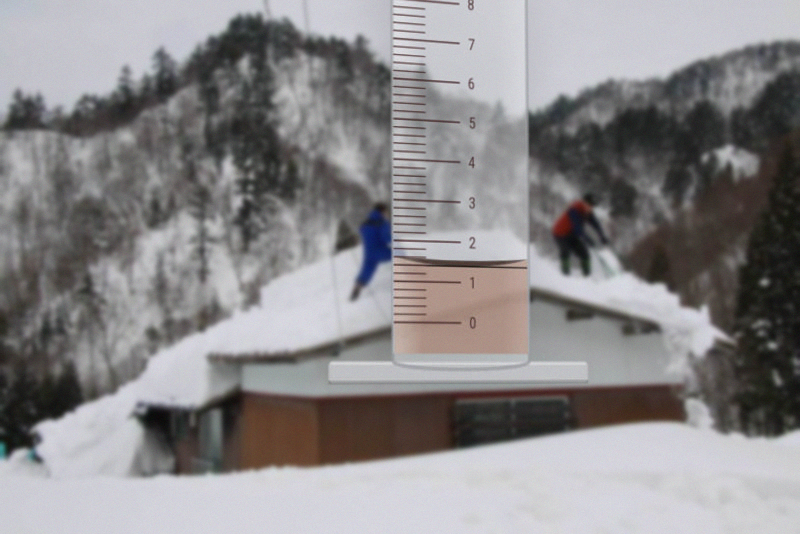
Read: value=1.4 unit=mL
